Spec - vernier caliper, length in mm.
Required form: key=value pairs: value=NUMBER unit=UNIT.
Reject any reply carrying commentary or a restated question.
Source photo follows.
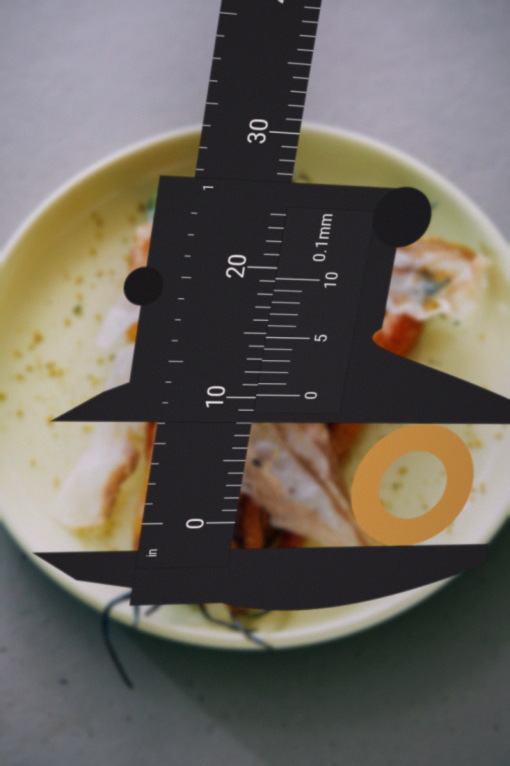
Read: value=10.2 unit=mm
